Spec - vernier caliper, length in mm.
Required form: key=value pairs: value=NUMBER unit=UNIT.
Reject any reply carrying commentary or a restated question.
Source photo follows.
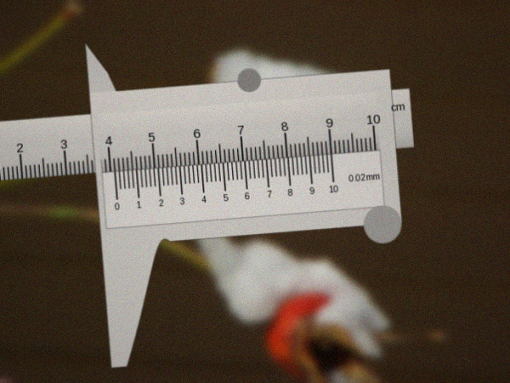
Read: value=41.0 unit=mm
